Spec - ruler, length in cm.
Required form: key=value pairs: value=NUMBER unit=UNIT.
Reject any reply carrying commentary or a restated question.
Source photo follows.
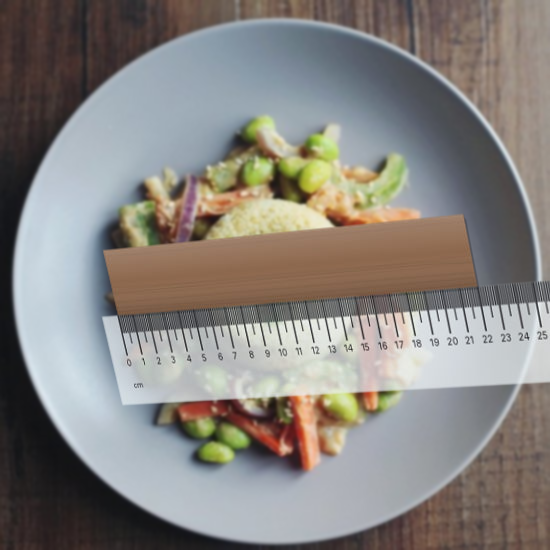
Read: value=22 unit=cm
